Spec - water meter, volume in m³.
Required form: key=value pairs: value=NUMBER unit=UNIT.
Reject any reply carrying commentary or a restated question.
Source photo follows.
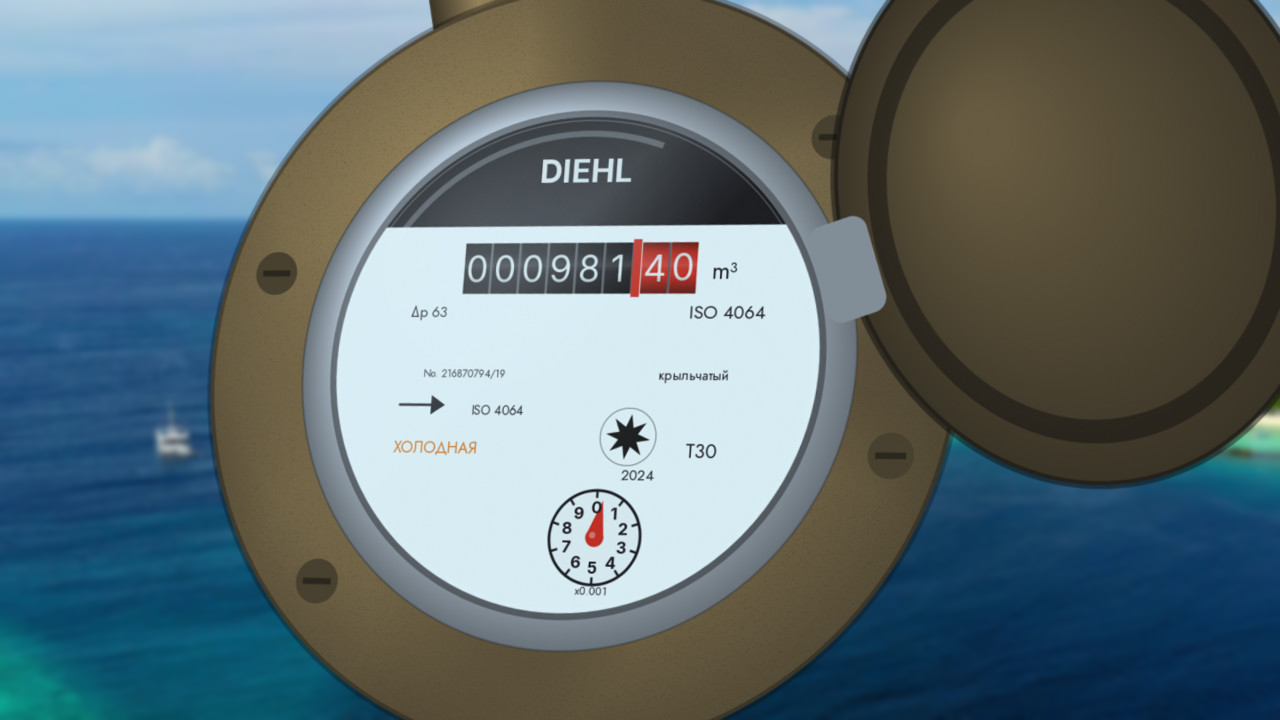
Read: value=981.400 unit=m³
